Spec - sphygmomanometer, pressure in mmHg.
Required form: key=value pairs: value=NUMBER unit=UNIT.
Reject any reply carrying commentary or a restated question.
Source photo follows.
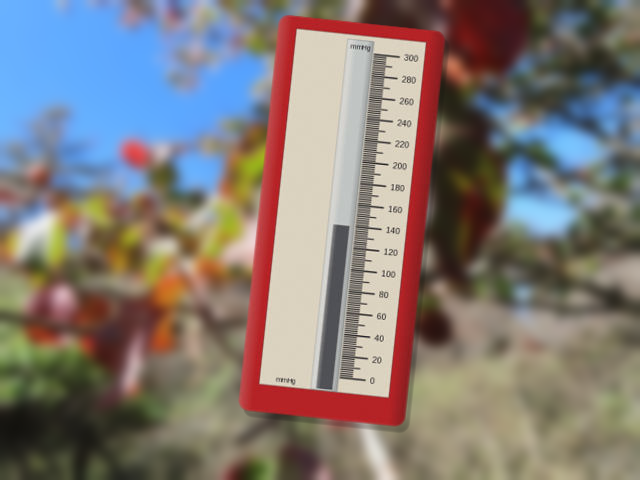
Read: value=140 unit=mmHg
